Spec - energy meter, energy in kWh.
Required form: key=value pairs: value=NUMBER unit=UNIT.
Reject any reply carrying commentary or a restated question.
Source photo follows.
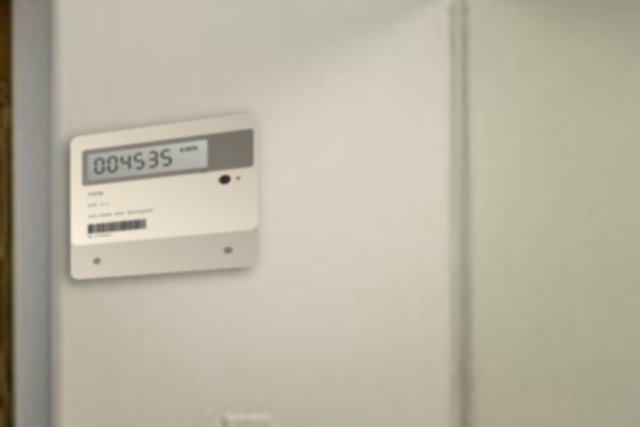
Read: value=4535 unit=kWh
